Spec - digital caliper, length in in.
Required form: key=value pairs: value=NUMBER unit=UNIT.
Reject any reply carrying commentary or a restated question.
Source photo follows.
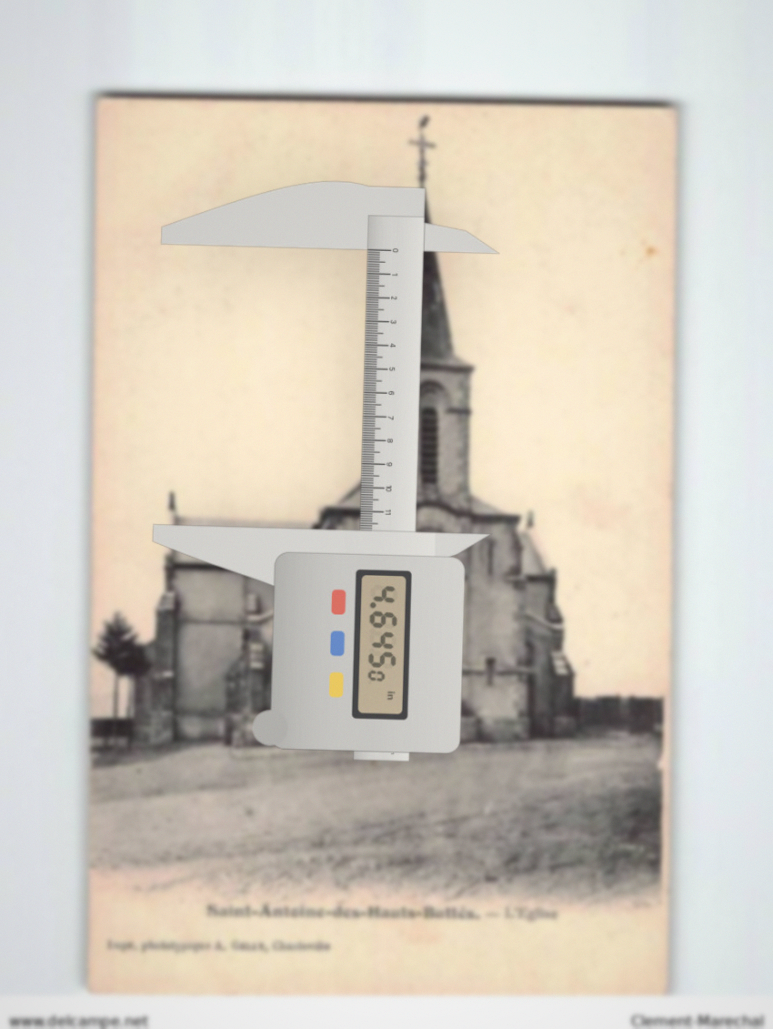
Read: value=4.6450 unit=in
